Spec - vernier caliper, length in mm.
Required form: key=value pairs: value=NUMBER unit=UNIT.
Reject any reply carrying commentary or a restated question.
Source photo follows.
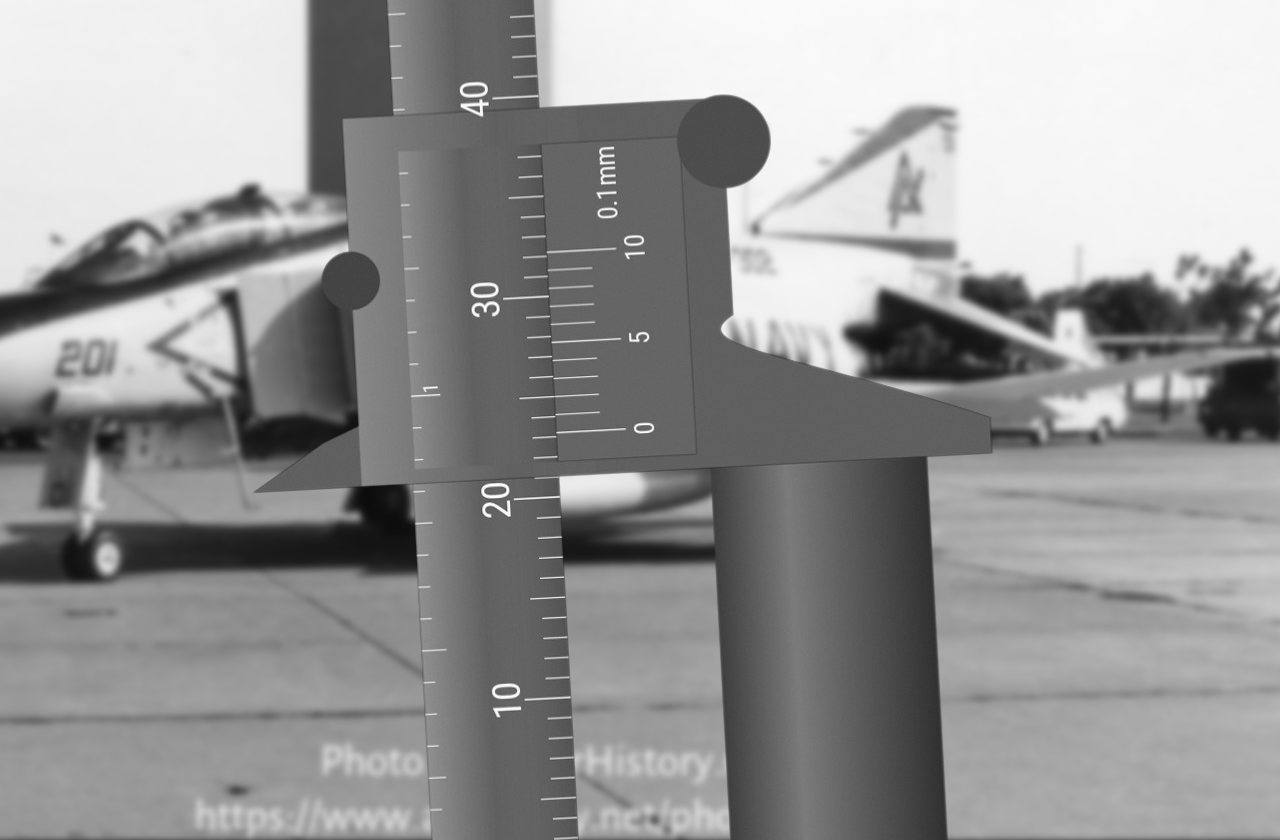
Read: value=23.2 unit=mm
